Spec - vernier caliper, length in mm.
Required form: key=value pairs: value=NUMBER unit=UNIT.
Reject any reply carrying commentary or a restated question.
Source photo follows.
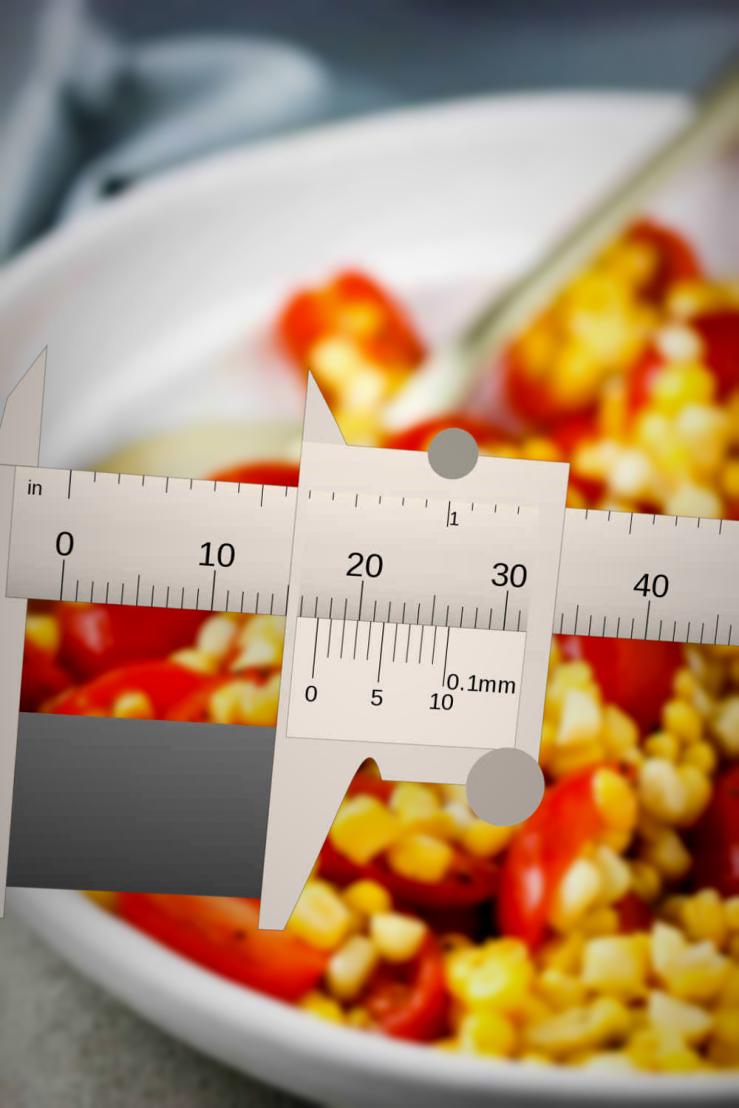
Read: value=17.2 unit=mm
